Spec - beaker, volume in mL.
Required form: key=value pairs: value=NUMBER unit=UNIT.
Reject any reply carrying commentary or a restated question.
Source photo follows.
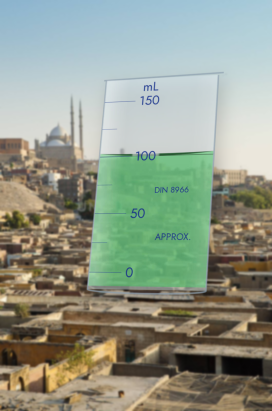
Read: value=100 unit=mL
